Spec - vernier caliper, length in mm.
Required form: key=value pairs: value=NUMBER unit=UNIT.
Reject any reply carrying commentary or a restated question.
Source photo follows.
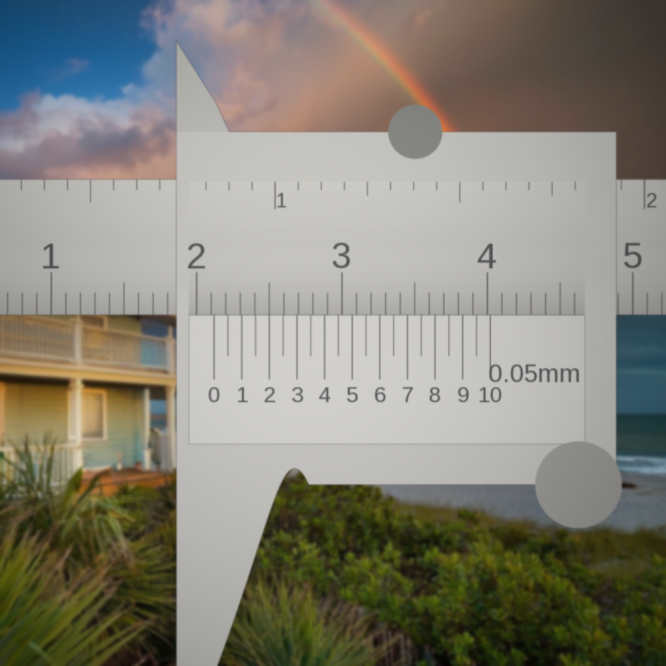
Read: value=21.2 unit=mm
